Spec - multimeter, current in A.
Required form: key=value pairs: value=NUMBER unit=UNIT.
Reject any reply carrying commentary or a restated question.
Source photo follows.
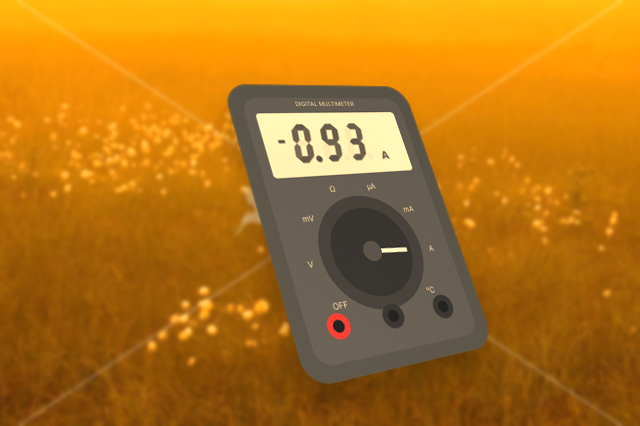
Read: value=-0.93 unit=A
